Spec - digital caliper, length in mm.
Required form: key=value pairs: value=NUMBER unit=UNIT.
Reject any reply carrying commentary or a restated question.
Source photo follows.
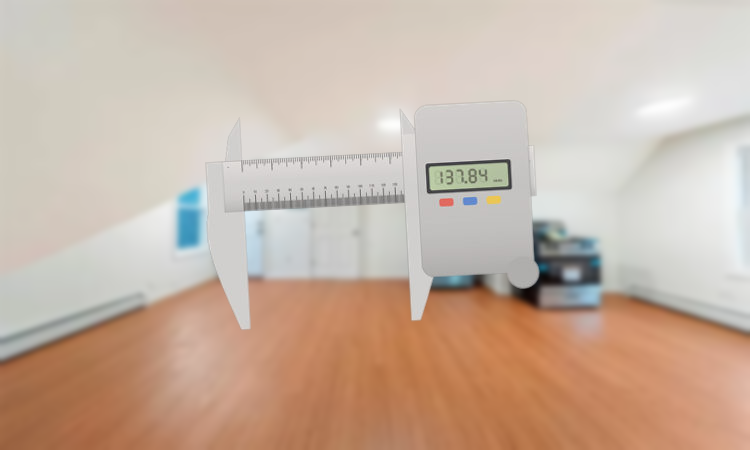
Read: value=137.84 unit=mm
